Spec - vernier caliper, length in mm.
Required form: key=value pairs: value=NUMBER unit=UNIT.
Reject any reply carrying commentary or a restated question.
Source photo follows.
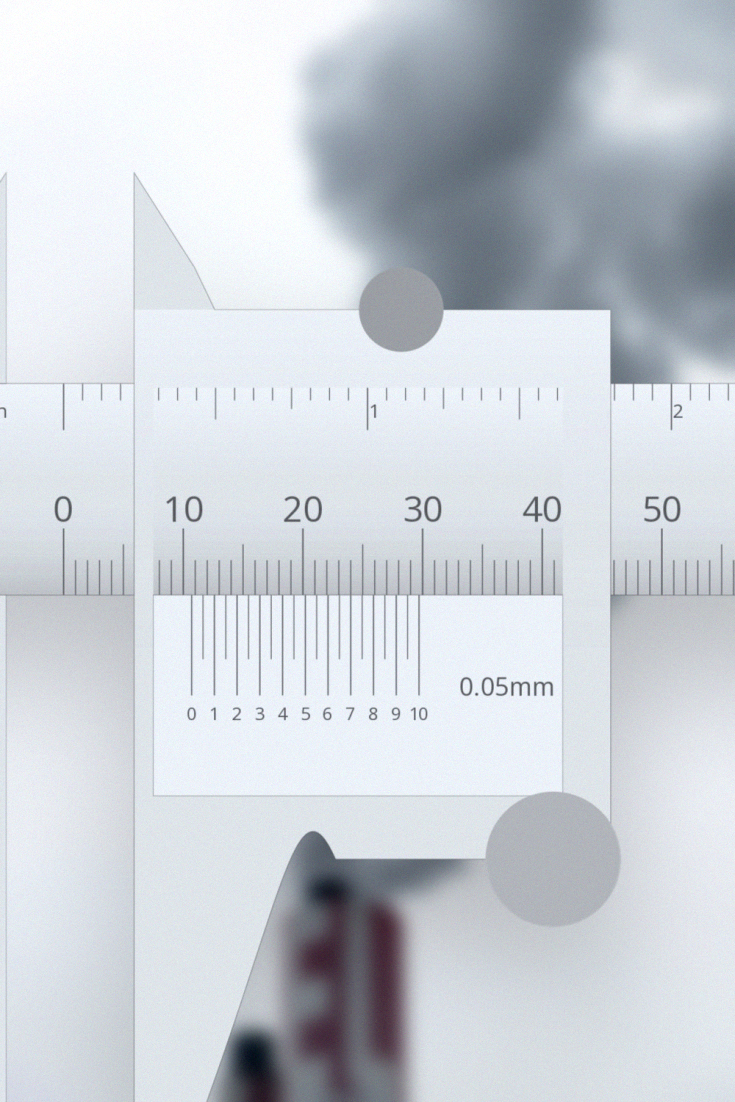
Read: value=10.7 unit=mm
